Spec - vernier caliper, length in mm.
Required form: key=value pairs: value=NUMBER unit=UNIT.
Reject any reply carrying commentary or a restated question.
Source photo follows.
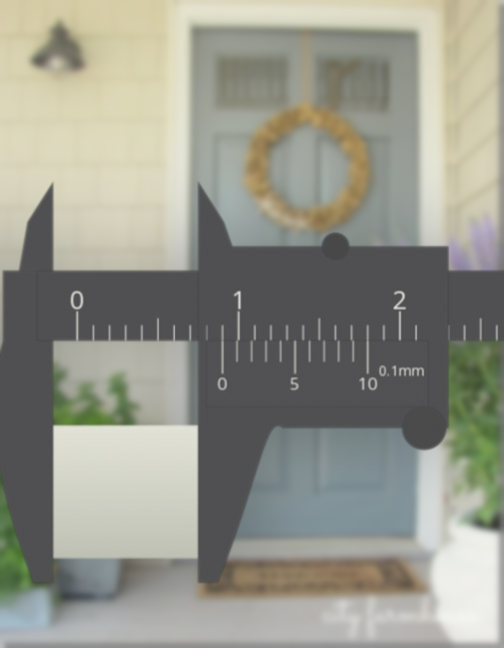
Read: value=9.0 unit=mm
